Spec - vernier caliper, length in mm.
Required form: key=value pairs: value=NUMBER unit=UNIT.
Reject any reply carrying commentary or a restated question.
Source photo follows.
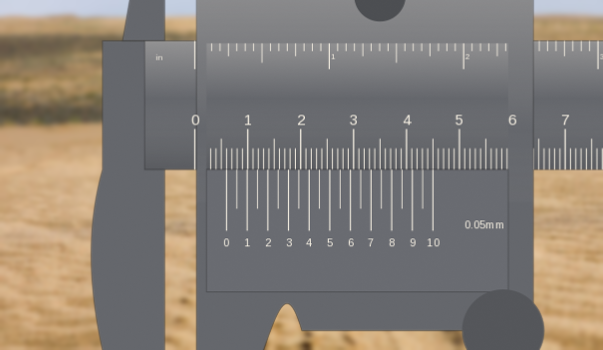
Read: value=6.0 unit=mm
